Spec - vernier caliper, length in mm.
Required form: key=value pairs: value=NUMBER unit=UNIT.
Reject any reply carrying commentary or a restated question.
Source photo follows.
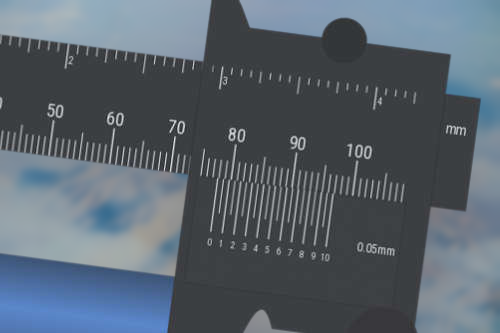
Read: value=77.8 unit=mm
